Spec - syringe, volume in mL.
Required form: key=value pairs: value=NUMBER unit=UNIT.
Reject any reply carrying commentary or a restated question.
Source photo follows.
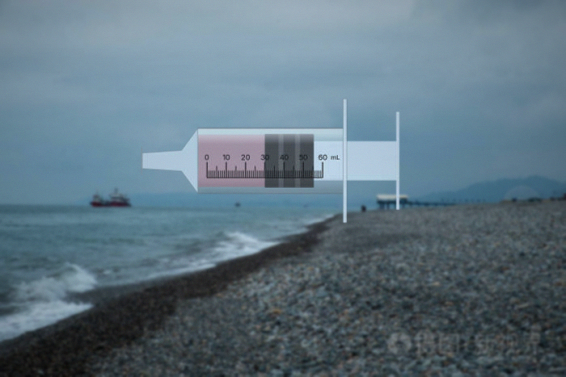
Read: value=30 unit=mL
